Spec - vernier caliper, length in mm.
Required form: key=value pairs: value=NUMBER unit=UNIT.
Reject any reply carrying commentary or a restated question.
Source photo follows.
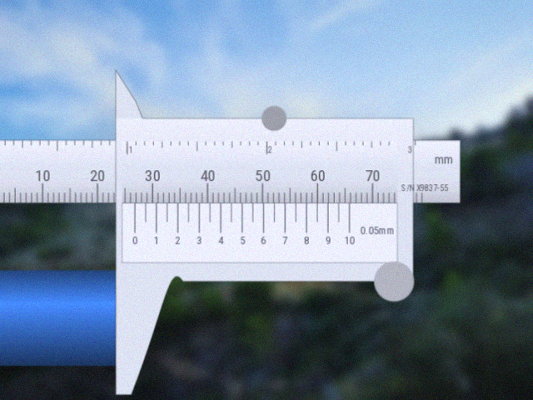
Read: value=26.8 unit=mm
